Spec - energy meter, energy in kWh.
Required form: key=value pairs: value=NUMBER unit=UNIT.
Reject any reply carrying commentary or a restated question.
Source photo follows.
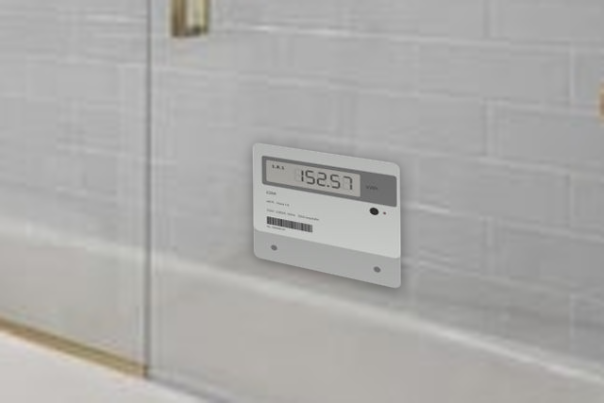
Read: value=152.57 unit=kWh
